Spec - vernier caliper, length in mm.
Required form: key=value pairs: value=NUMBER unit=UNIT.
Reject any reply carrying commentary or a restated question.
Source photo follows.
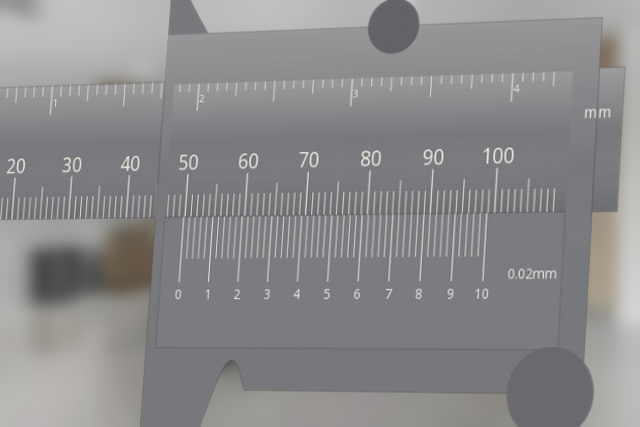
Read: value=49.8 unit=mm
